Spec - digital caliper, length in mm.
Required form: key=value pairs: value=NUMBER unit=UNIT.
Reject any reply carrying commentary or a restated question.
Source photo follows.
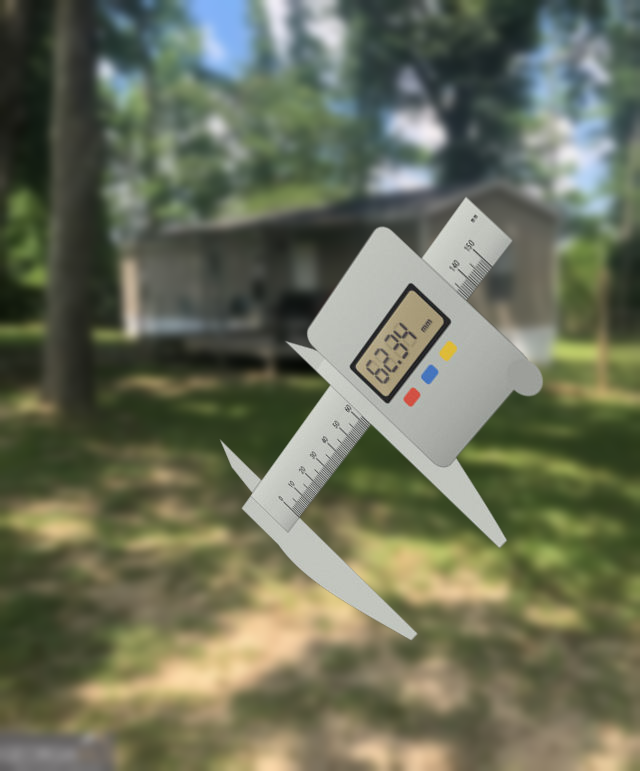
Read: value=62.34 unit=mm
